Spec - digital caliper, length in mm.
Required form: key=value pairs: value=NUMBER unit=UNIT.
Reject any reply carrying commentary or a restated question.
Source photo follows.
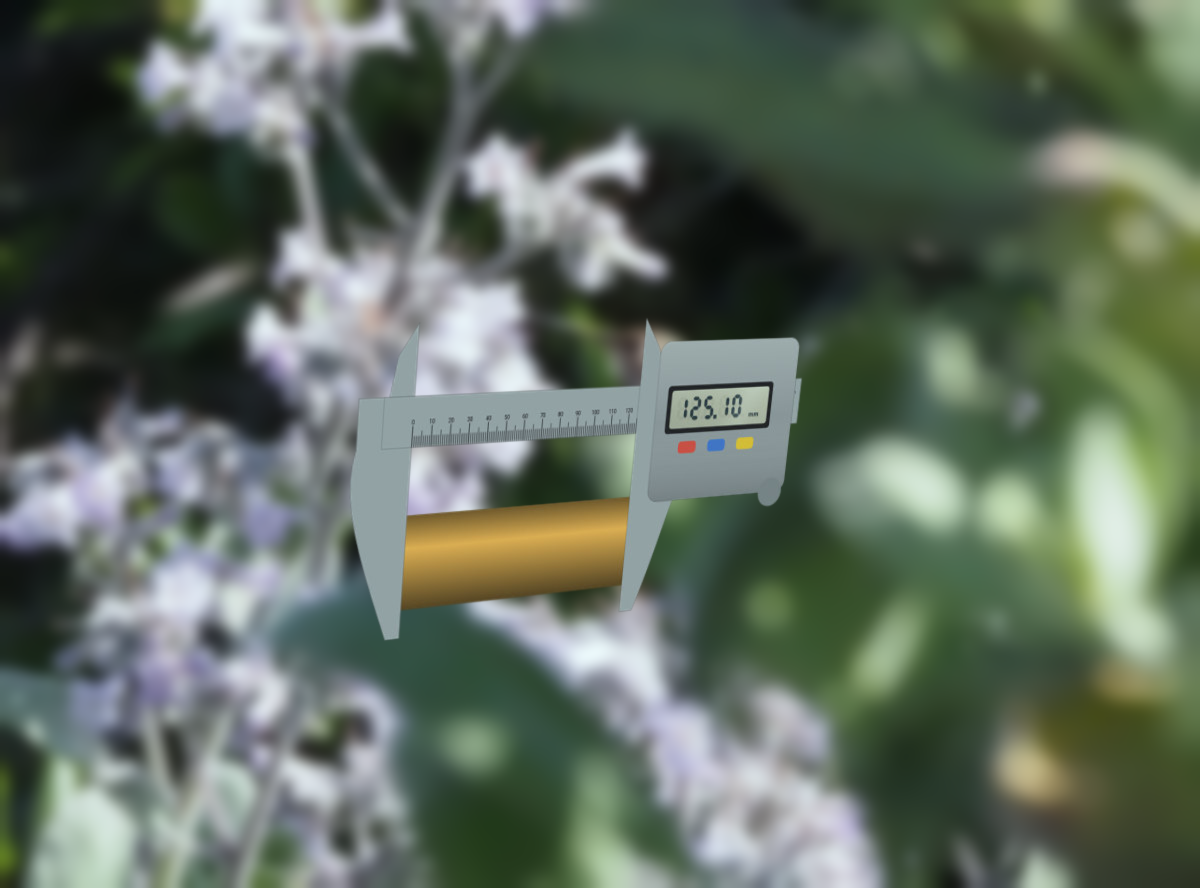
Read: value=125.10 unit=mm
